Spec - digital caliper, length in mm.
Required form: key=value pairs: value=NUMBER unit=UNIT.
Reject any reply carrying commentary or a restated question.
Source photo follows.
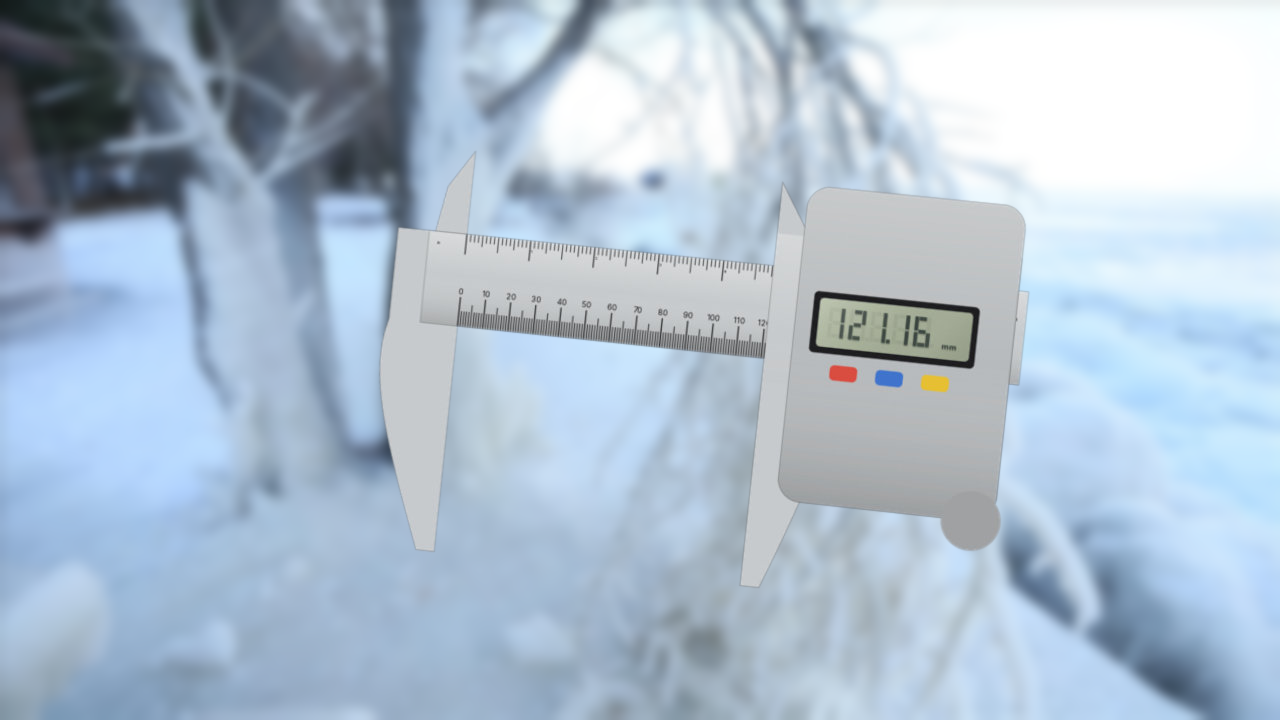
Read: value=121.16 unit=mm
